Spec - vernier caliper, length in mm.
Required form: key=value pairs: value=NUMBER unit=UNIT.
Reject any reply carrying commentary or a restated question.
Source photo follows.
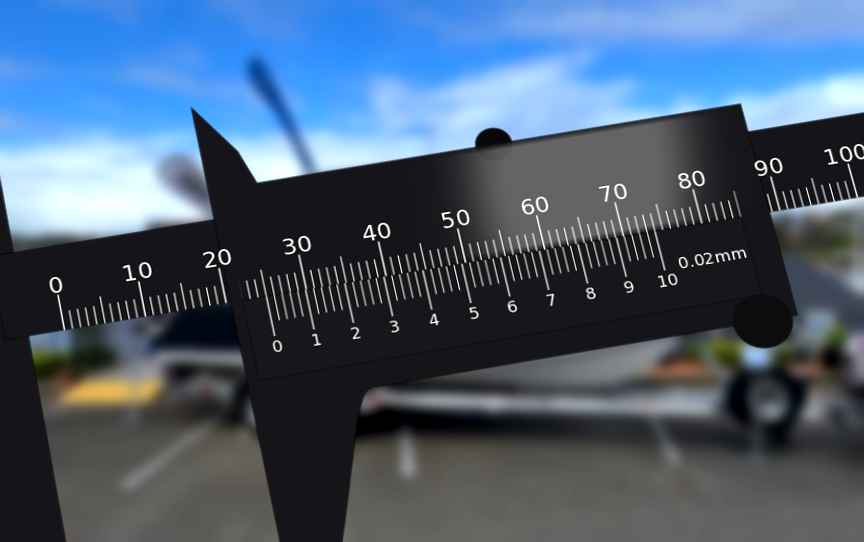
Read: value=25.0 unit=mm
